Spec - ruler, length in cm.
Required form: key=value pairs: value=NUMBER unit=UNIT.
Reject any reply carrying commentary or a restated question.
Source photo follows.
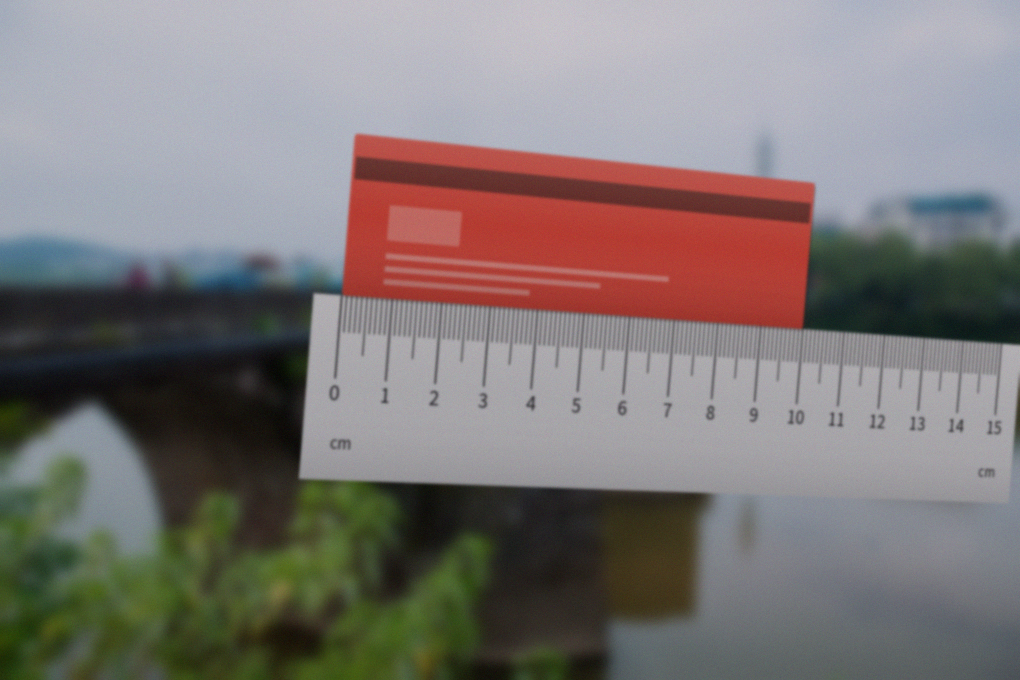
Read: value=10 unit=cm
